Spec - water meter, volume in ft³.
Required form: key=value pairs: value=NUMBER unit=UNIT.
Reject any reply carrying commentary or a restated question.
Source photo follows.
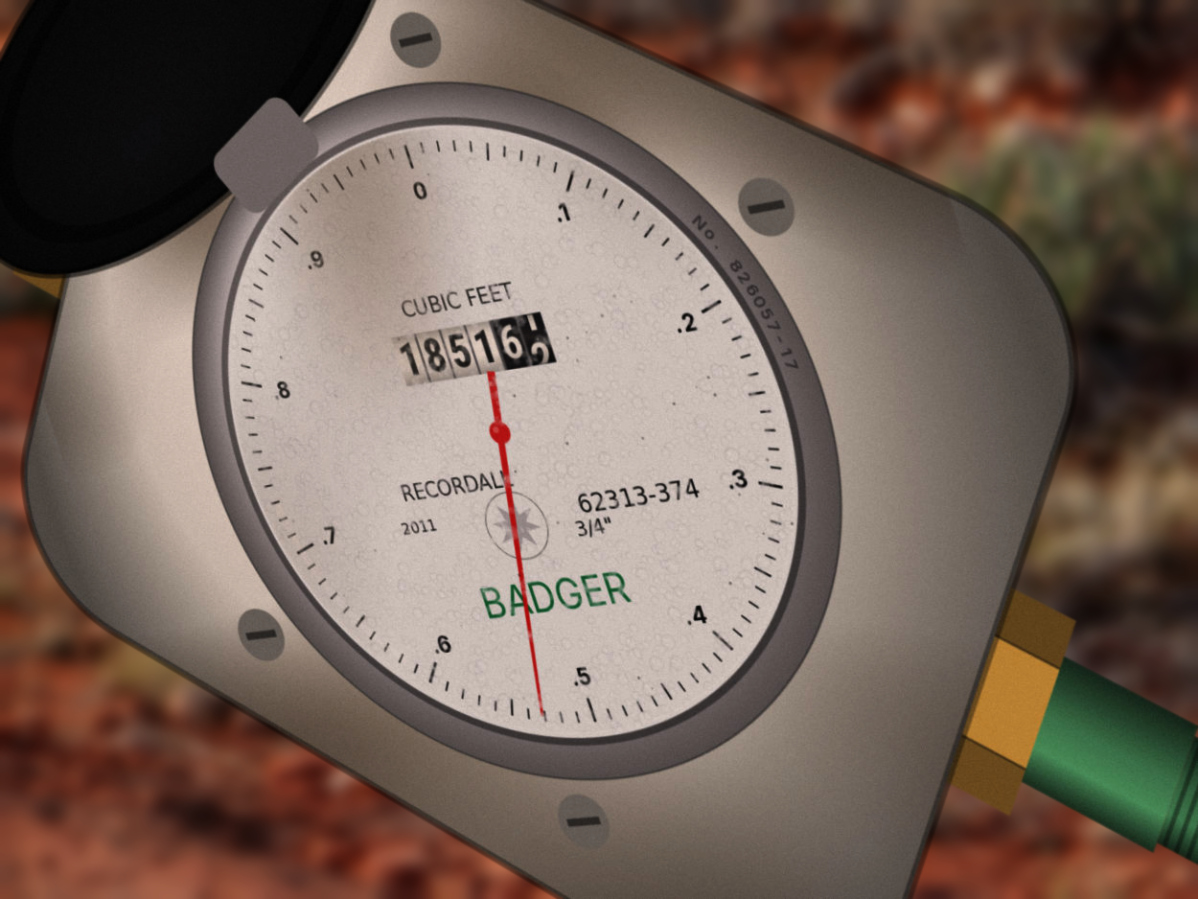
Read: value=185161.53 unit=ft³
